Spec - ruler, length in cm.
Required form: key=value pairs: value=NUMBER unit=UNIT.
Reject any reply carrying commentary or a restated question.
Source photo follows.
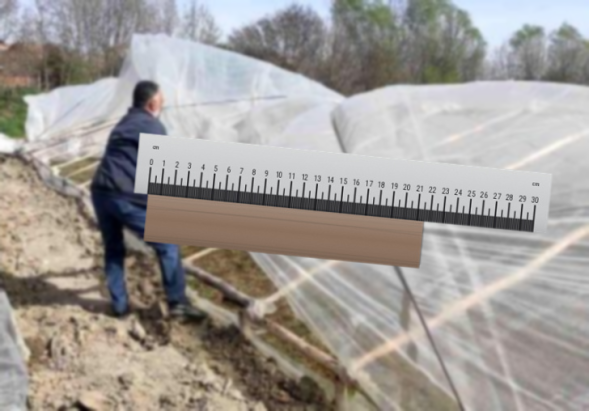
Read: value=21.5 unit=cm
